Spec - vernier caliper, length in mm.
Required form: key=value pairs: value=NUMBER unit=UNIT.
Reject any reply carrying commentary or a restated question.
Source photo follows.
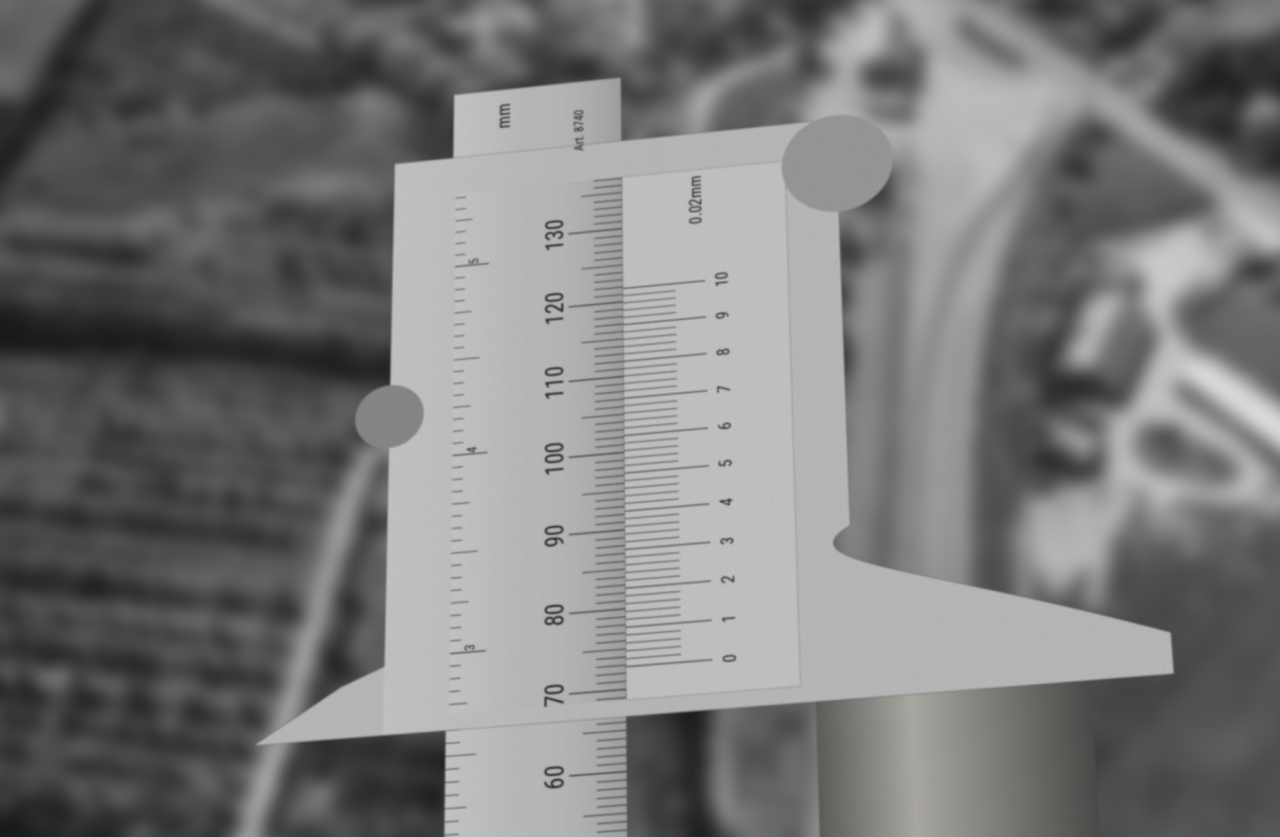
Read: value=72.8 unit=mm
